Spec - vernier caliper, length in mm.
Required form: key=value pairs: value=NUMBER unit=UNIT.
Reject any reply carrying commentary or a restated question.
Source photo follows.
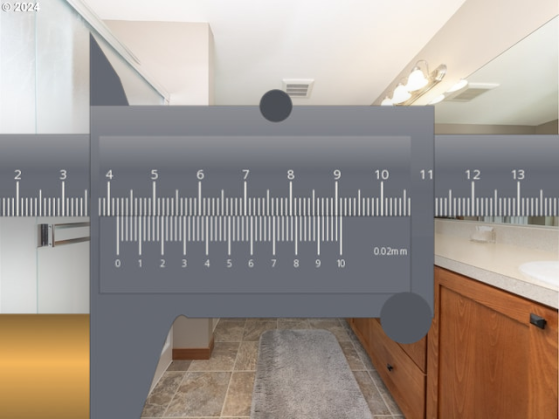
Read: value=42.0 unit=mm
